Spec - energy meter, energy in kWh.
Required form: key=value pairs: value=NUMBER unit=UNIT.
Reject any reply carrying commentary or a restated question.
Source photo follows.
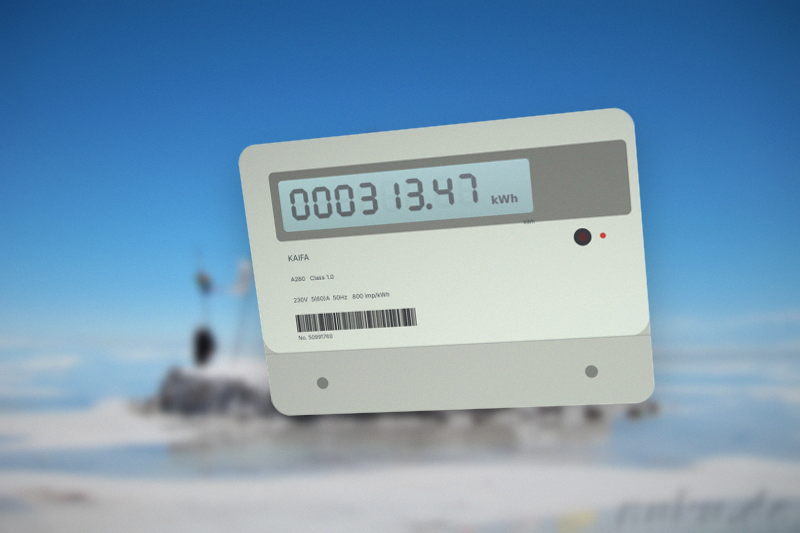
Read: value=313.47 unit=kWh
